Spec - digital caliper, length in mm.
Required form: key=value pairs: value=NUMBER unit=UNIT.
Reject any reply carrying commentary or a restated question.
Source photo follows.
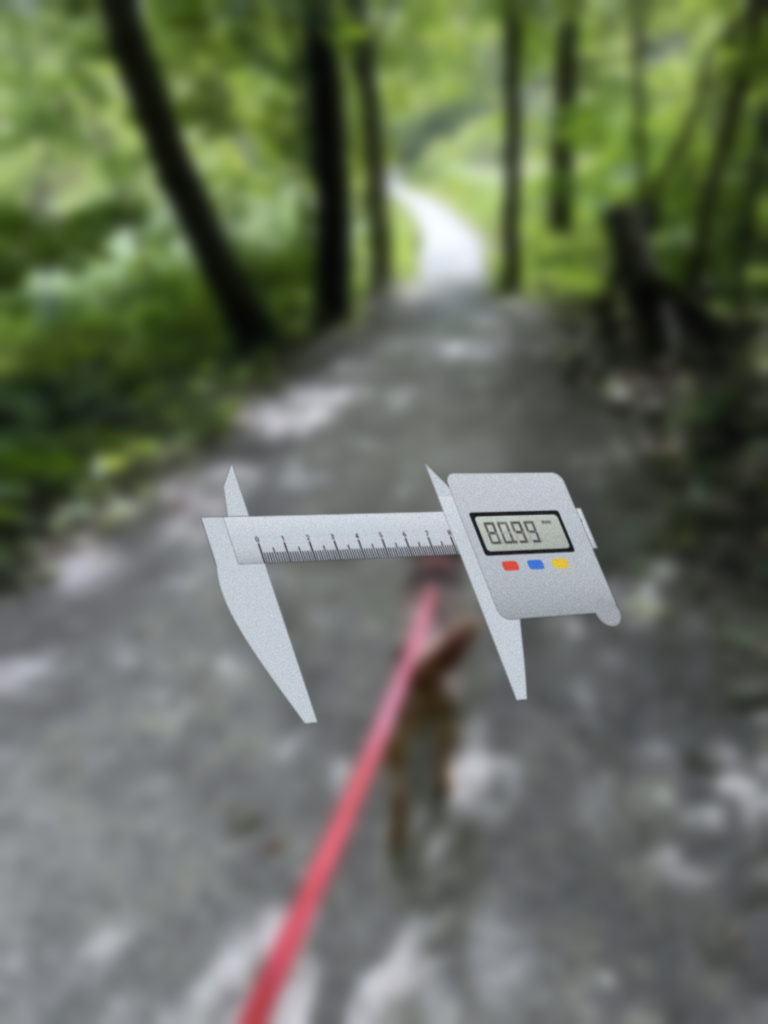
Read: value=80.99 unit=mm
